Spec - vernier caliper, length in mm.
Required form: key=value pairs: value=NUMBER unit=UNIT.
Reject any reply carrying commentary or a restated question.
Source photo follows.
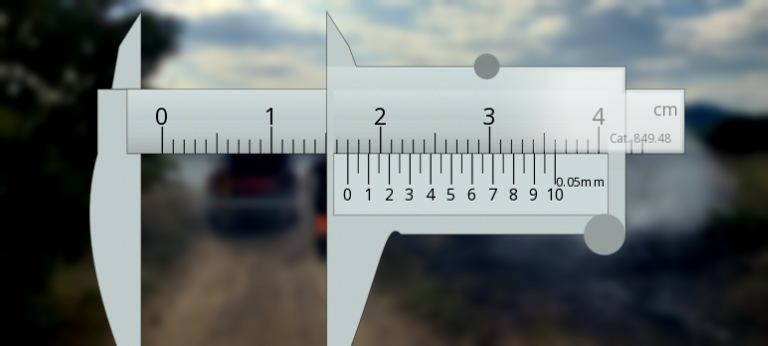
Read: value=17.0 unit=mm
